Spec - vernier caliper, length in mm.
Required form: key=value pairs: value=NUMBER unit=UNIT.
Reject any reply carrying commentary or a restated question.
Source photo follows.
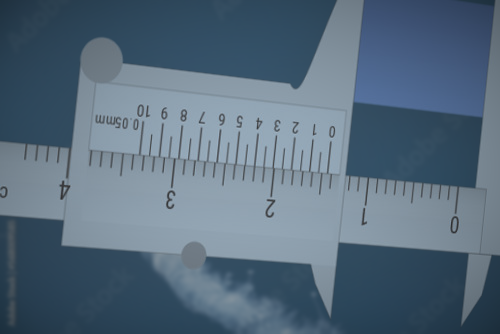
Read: value=14.4 unit=mm
